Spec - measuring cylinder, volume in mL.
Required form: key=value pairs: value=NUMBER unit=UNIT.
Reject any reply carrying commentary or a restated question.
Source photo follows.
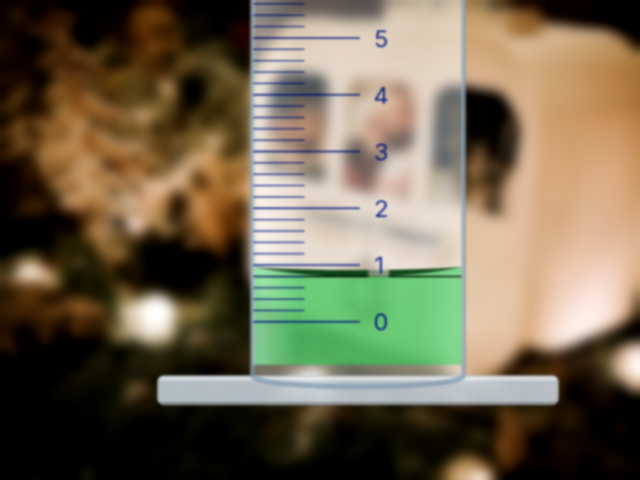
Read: value=0.8 unit=mL
